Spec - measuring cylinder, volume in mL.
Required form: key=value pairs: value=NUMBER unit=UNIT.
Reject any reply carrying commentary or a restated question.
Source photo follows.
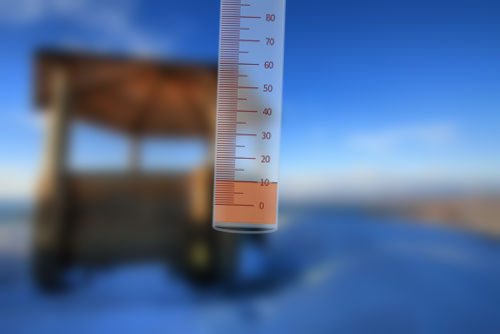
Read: value=10 unit=mL
